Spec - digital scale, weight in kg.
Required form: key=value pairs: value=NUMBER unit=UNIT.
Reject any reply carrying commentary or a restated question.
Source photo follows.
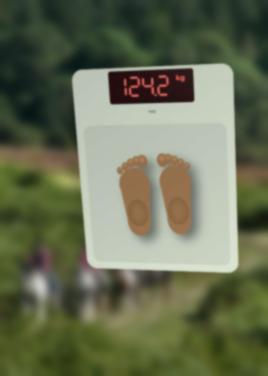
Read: value=124.2 unit=kg
